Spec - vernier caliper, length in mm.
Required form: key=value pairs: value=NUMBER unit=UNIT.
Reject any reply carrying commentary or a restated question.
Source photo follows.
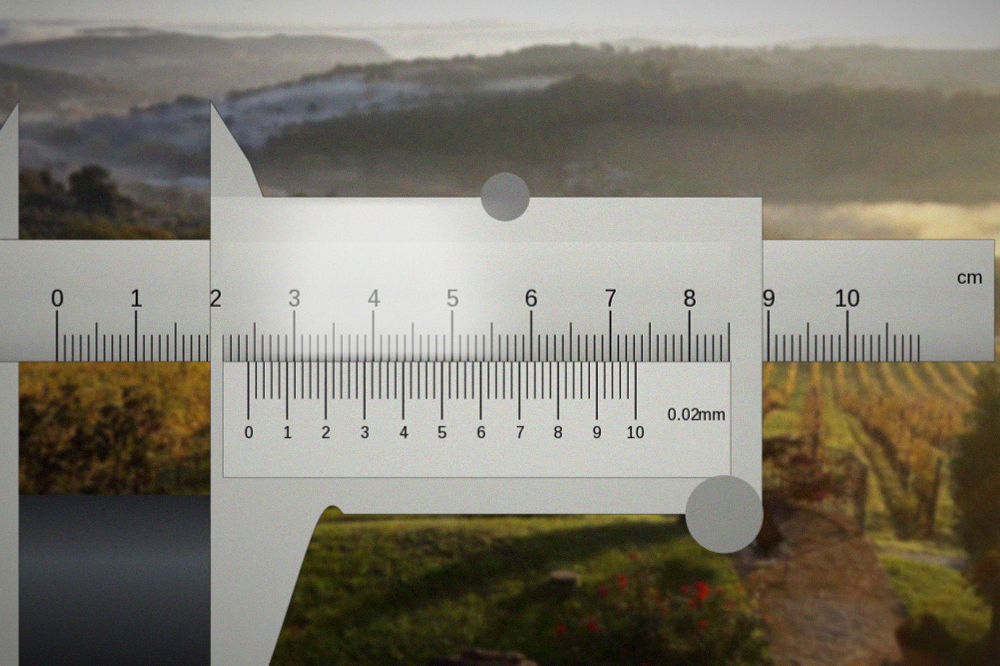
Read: value=24.2 unit=mm
